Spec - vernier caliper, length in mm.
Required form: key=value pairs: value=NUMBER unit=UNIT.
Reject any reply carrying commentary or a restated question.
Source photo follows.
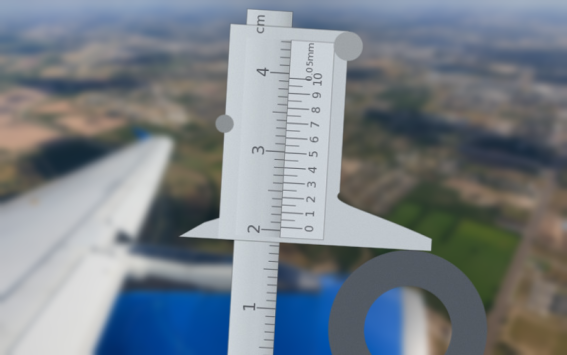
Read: value=20.4 unit=mm
